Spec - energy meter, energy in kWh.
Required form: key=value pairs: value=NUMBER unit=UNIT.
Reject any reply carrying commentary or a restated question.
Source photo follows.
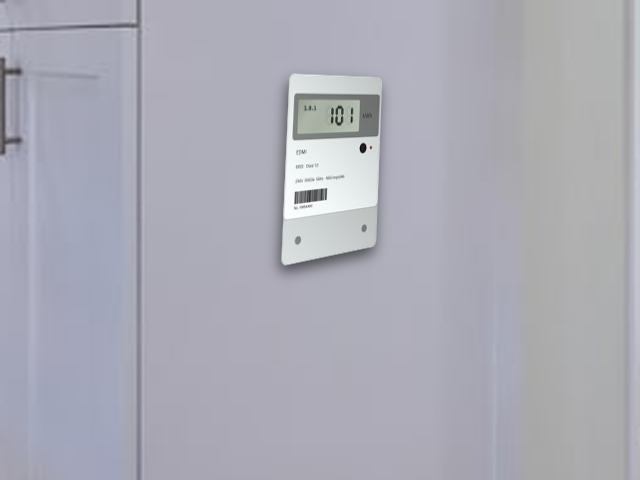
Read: value=101 unit=kWh
